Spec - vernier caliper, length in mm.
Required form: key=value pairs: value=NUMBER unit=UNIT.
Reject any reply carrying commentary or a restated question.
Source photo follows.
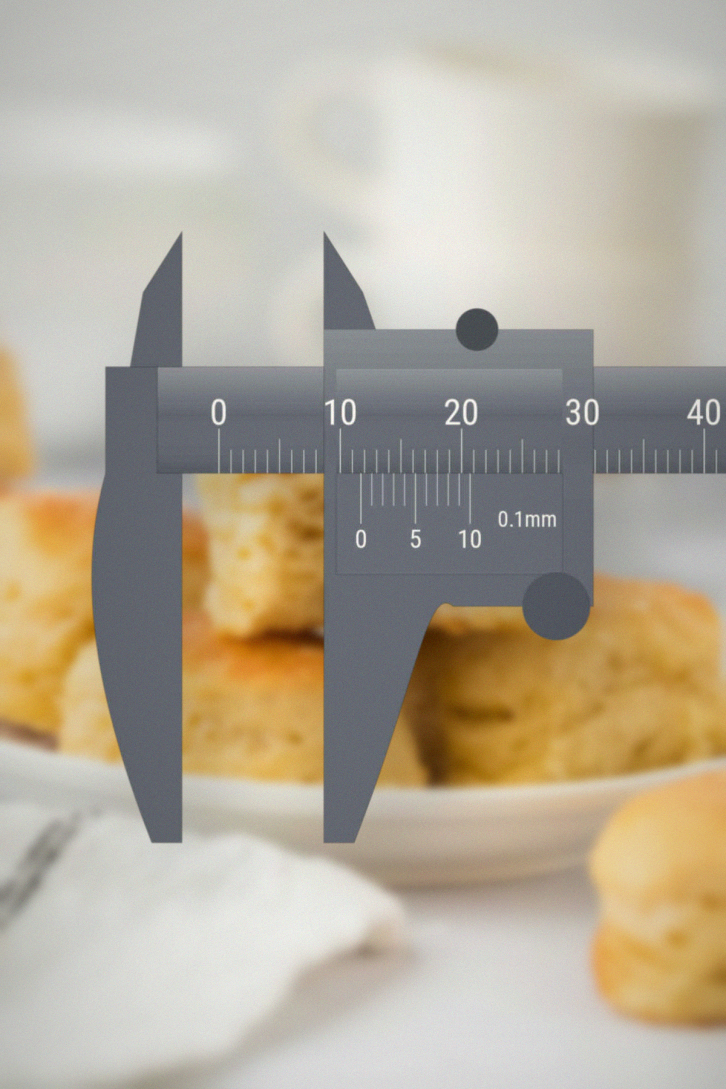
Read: value=11.7 unit=mm
